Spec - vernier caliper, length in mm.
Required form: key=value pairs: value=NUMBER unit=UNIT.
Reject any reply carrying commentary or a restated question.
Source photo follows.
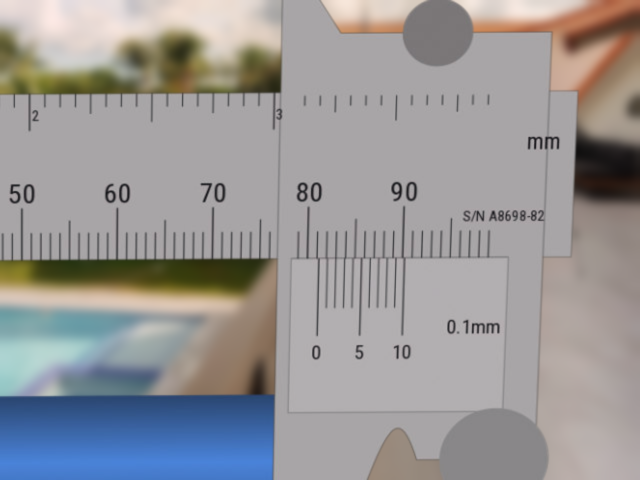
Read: value=81.2 unit=mm
